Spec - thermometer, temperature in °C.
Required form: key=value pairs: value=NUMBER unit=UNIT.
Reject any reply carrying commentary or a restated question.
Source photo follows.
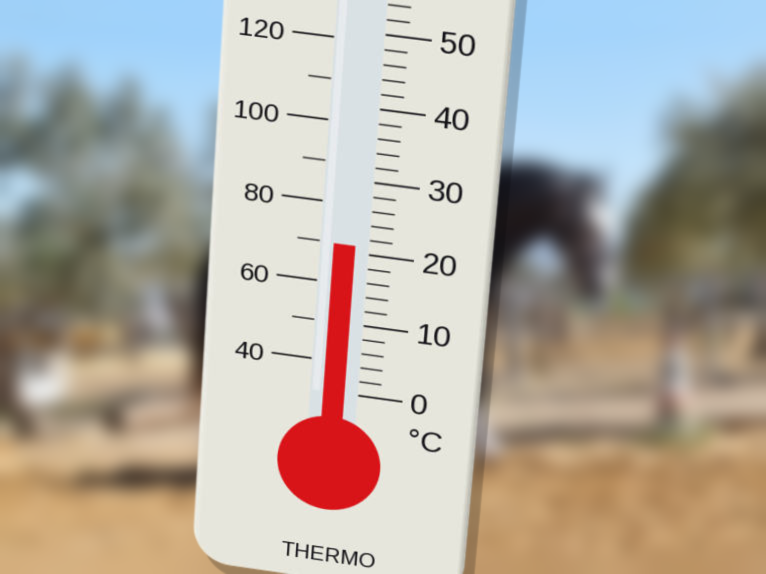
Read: value=21 unit=°C
